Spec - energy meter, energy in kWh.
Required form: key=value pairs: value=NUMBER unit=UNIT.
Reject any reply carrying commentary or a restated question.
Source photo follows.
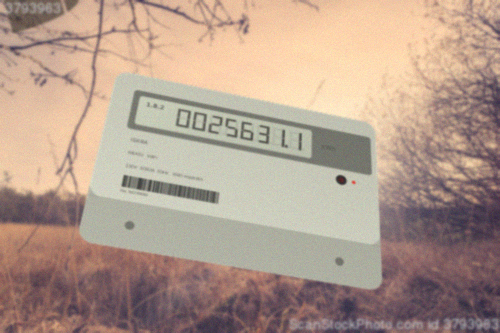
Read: value=25631.1 unit=kWh
